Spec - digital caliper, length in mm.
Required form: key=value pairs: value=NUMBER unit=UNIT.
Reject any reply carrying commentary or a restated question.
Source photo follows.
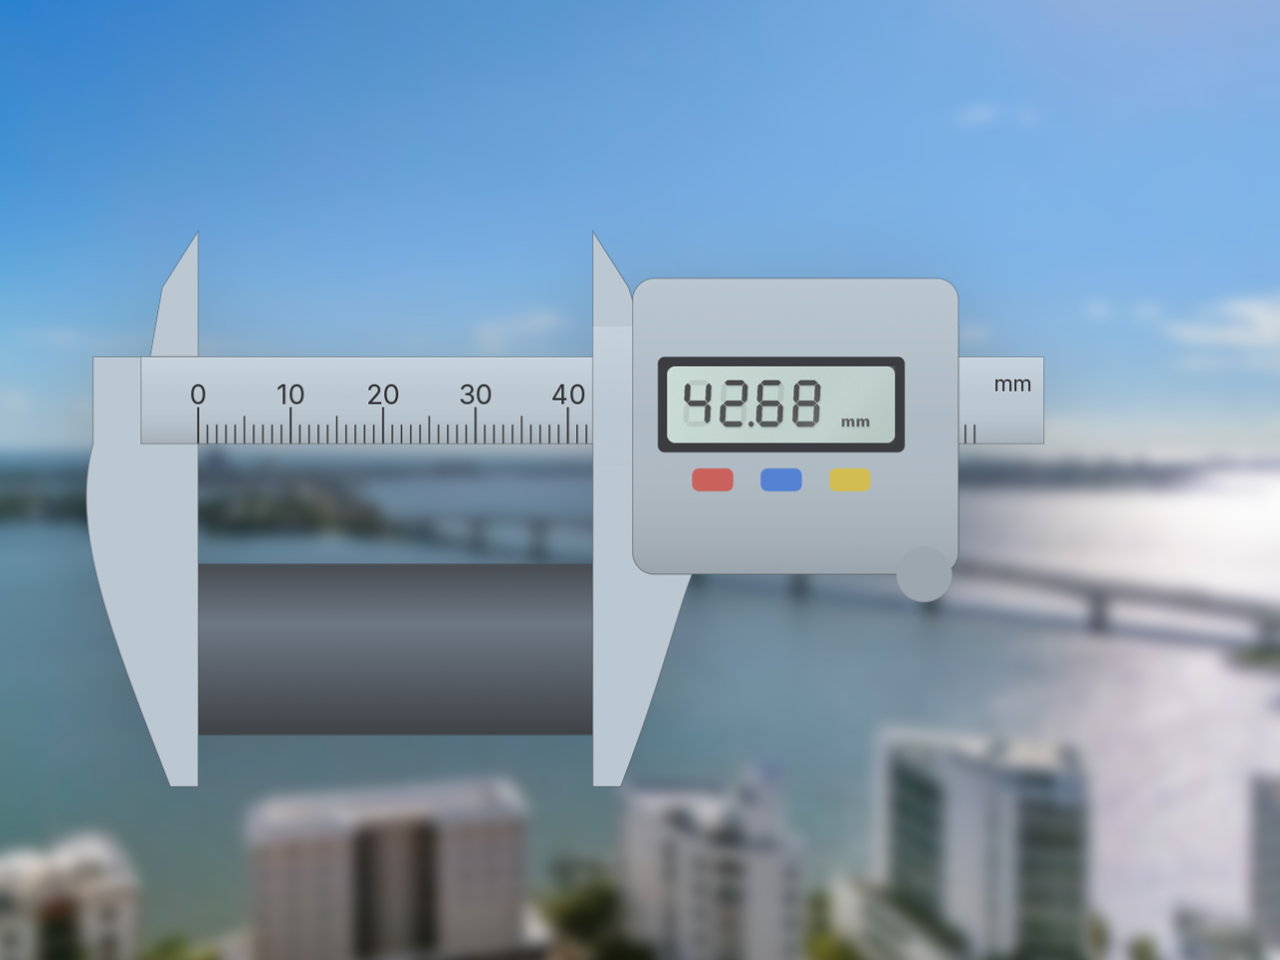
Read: value=42.68 unit=mm
